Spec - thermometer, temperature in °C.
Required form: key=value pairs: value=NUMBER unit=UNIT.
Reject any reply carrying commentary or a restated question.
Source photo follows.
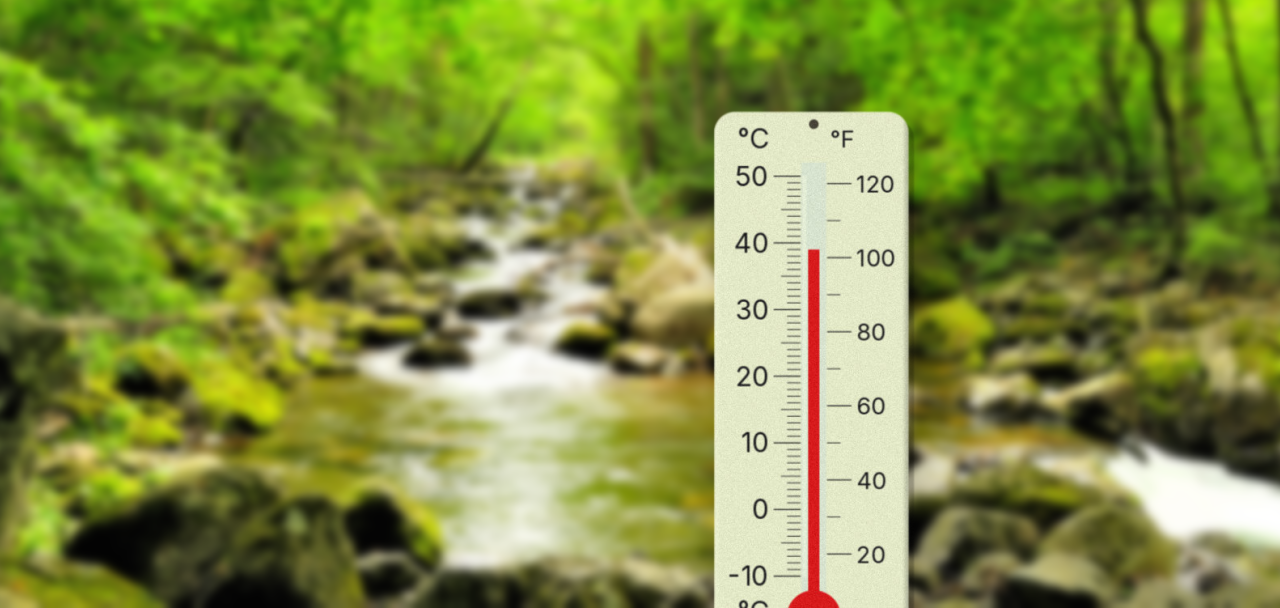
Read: value=39 unit=°C
